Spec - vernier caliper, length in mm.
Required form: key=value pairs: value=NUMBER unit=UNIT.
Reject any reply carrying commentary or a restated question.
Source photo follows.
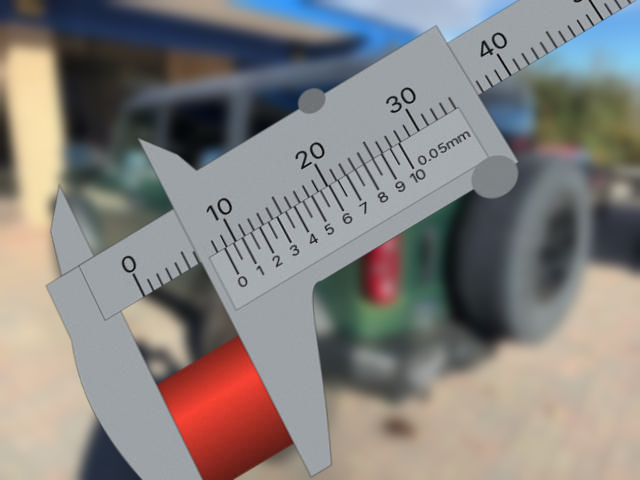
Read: value=8.8 unit=mm
